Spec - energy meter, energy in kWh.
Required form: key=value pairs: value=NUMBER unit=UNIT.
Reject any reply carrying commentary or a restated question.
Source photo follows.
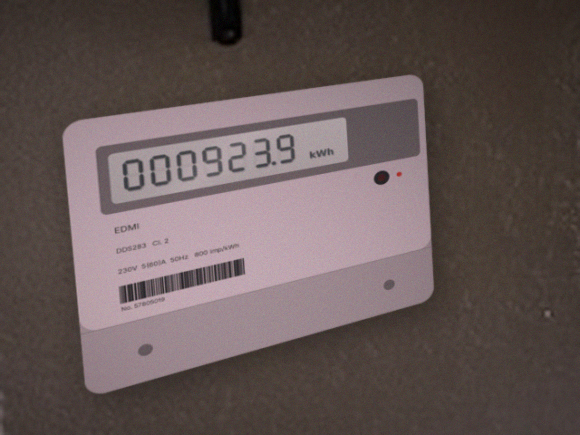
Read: value=923.9 unit=kWh
